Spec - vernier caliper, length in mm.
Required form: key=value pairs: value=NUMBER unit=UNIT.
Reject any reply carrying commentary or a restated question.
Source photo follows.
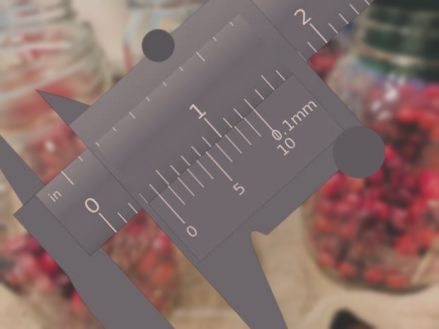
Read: value=4.0 unit=mm
